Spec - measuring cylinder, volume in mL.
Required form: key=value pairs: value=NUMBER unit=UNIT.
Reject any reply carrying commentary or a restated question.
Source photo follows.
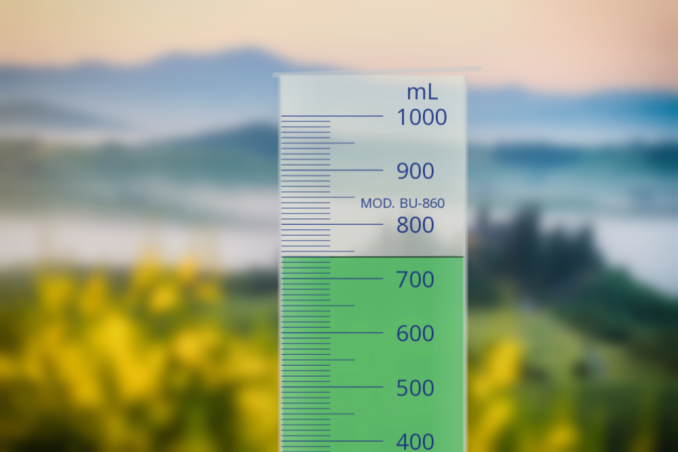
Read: value=740 unit=mL
